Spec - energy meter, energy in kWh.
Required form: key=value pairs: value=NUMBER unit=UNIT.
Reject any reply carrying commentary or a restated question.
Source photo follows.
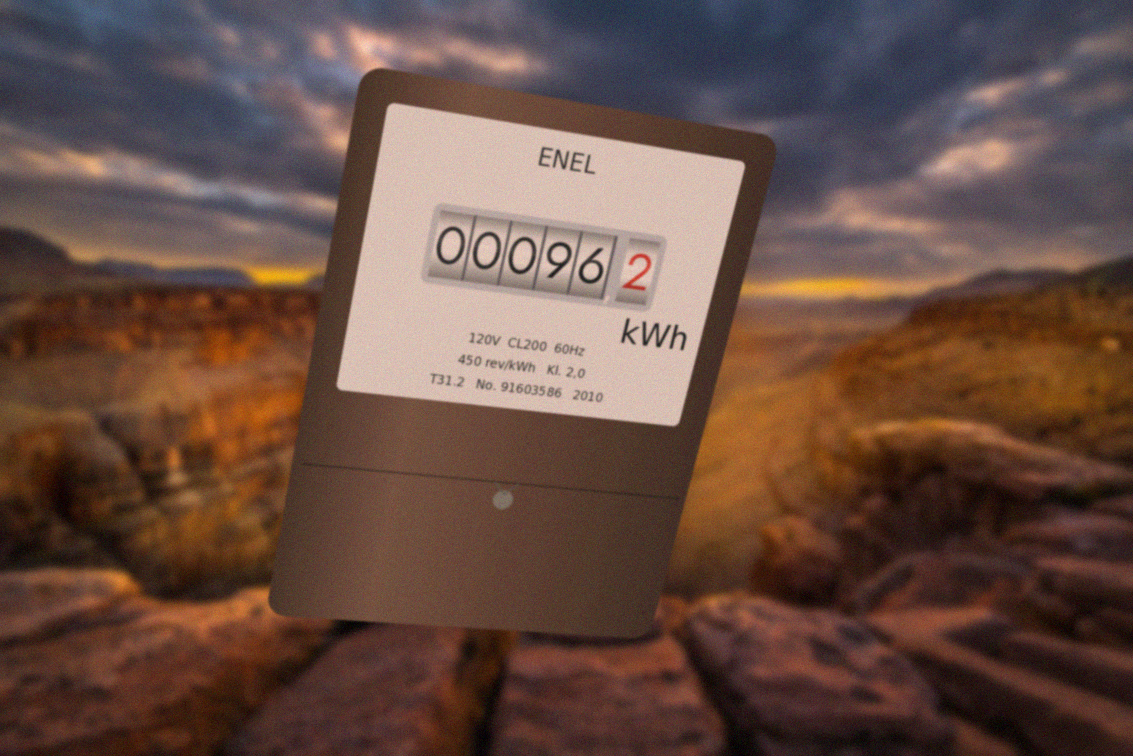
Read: value=96.2 unit=kWh
